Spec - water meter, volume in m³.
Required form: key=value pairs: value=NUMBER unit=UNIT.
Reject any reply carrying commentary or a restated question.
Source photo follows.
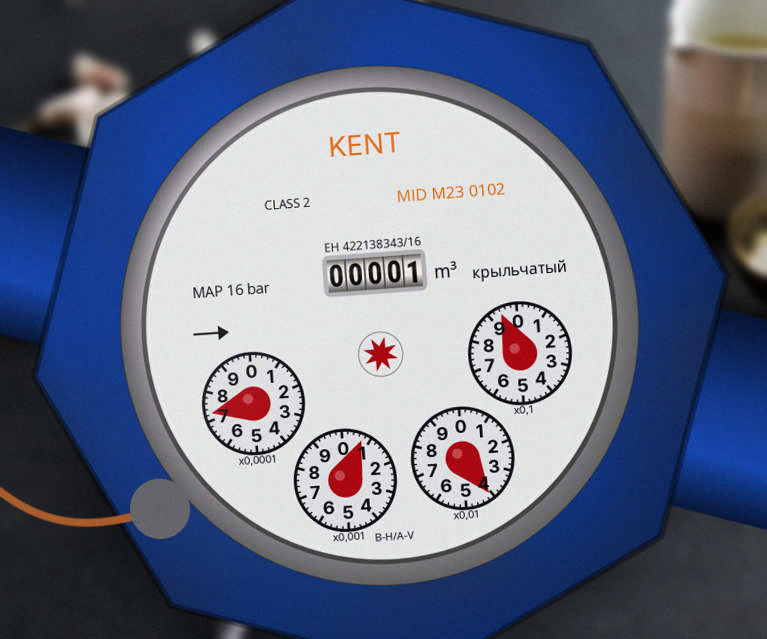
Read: value=0.9407 unit=m³
